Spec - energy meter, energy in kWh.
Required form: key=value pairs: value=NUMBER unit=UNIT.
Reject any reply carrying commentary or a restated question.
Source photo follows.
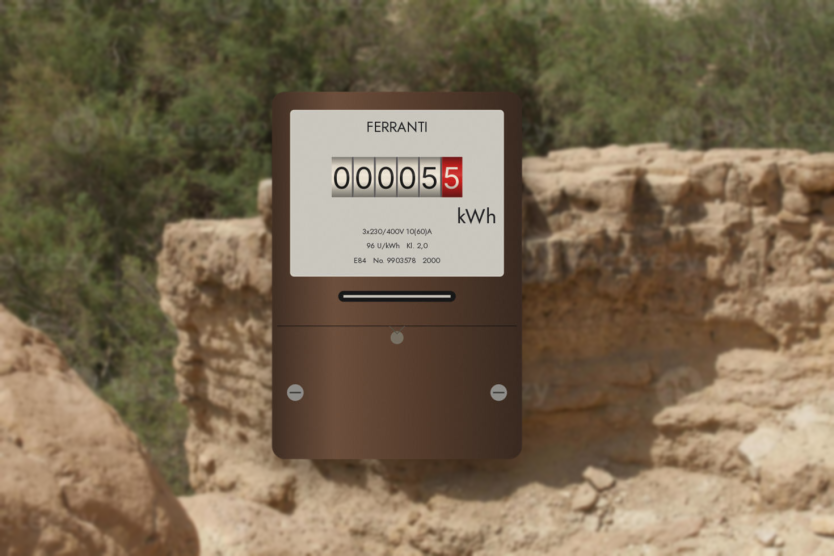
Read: value=5.5 unit=kWh
